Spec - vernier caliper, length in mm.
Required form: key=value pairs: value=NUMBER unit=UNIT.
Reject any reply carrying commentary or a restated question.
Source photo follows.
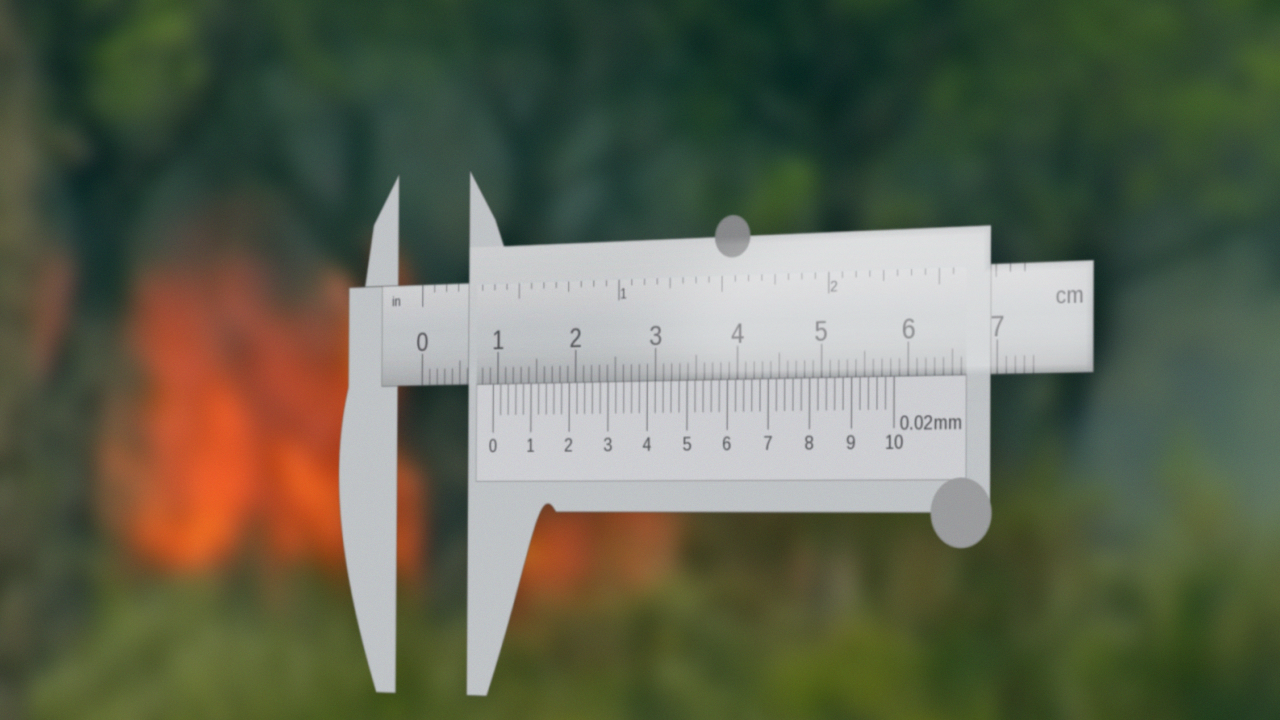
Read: value=9.4 unit=mm
